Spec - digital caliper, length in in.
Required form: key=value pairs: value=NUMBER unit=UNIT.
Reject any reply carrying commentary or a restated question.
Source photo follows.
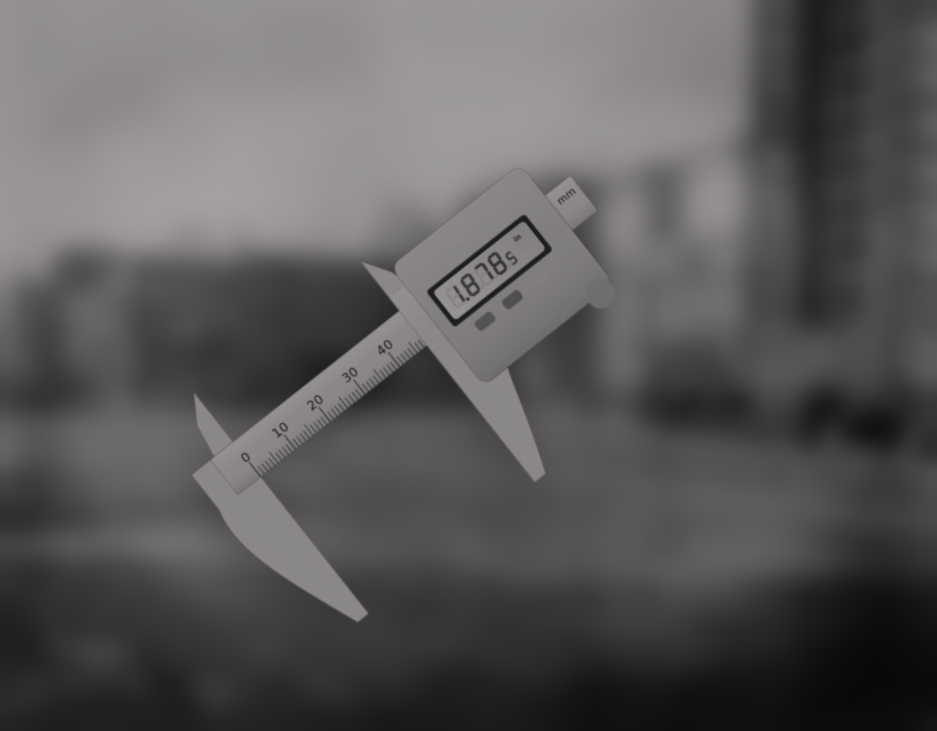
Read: value=1.8785 unit=in
